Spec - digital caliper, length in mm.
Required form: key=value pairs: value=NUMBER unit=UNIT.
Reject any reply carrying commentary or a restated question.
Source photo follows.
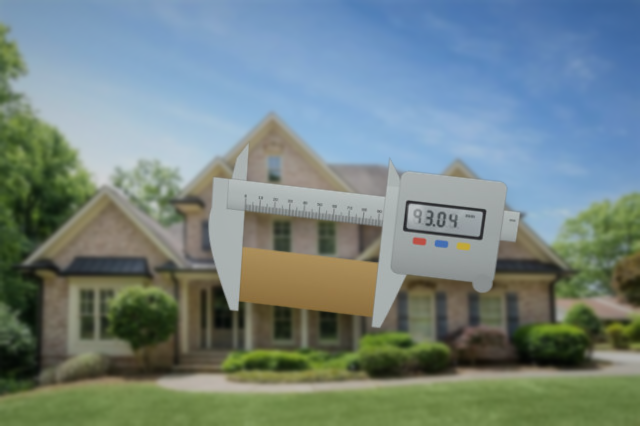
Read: value=93.04 unit=mm
